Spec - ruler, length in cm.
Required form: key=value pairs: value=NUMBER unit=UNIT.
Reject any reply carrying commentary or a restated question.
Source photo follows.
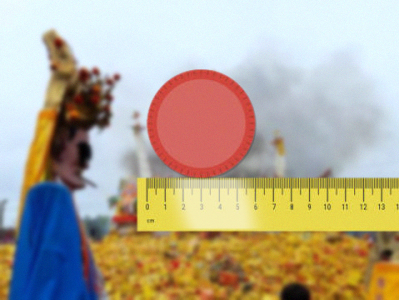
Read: value=6 unit=cm
